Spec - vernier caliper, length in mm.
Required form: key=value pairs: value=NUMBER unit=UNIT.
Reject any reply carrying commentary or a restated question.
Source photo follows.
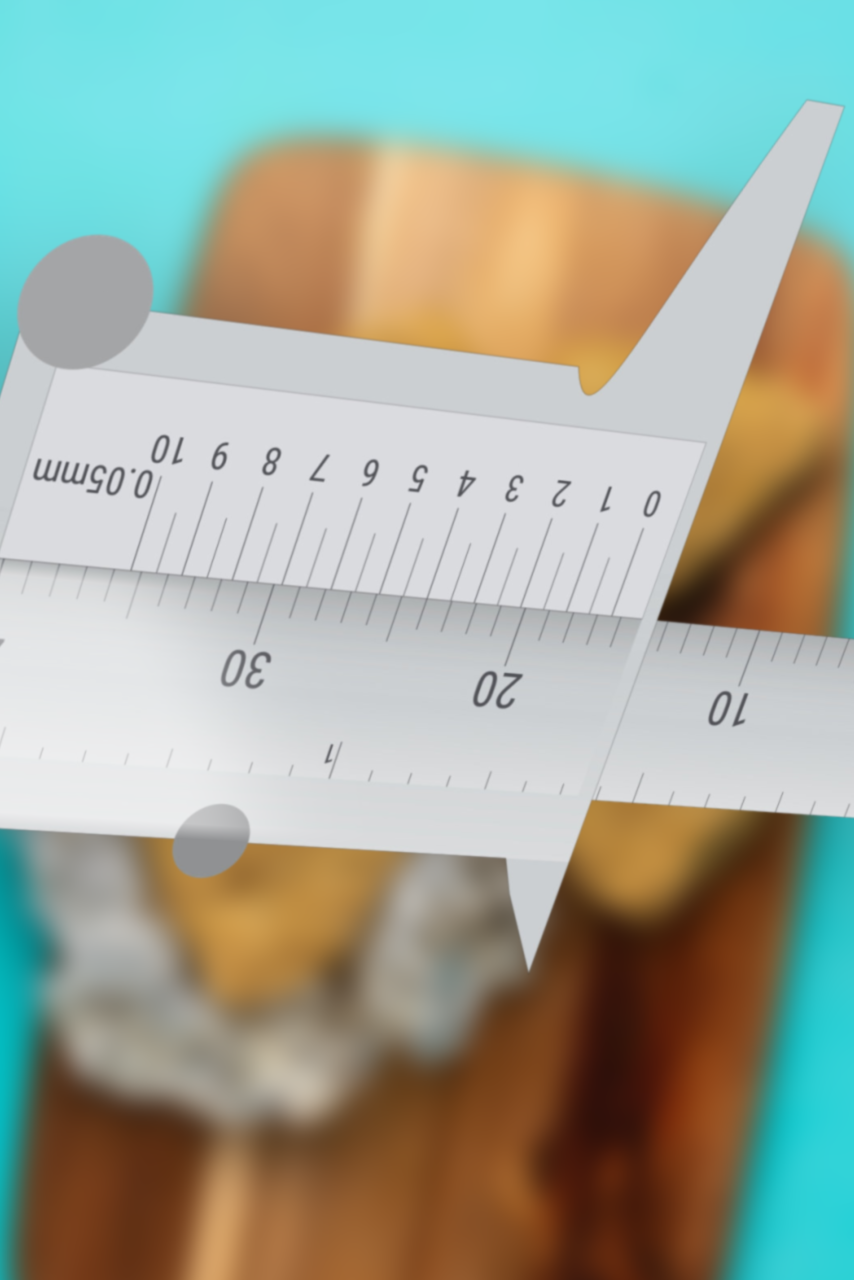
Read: value=16.4 unit=mm
